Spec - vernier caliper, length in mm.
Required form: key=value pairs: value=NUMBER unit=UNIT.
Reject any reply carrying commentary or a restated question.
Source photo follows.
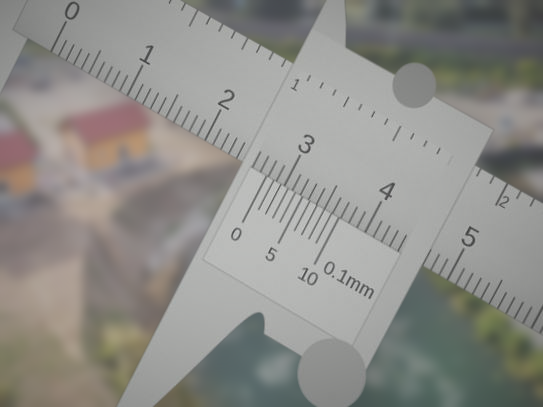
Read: value=27.8 unit=mm
